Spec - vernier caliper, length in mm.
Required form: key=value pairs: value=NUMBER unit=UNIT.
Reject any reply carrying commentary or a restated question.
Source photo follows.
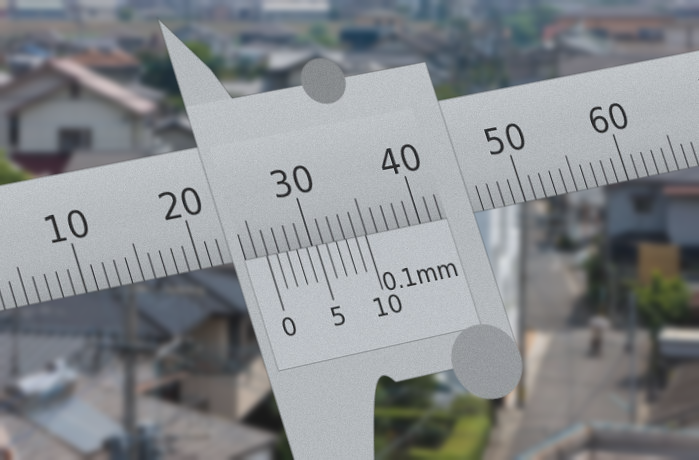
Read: value=25.9 unit=mm
